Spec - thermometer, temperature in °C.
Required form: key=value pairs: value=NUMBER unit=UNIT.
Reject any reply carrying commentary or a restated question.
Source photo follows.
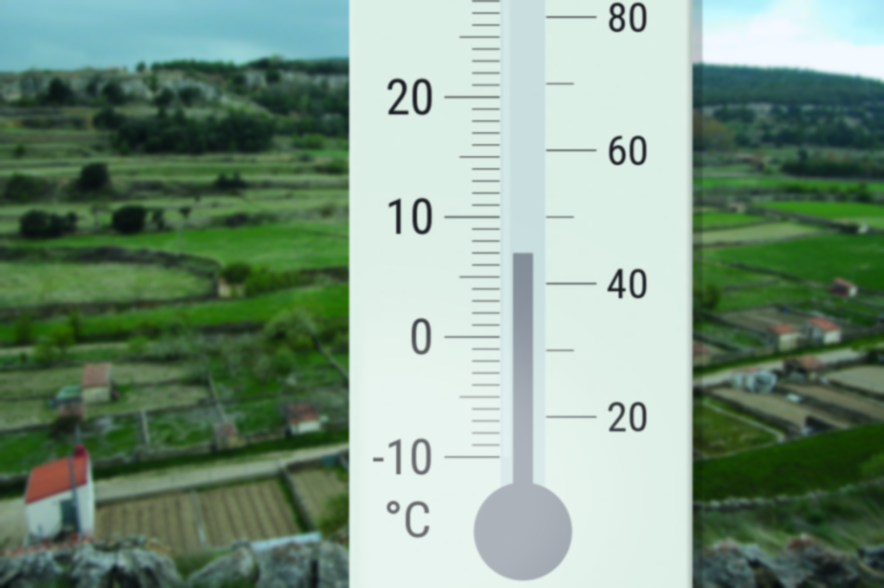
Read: value=7 unit=°C
